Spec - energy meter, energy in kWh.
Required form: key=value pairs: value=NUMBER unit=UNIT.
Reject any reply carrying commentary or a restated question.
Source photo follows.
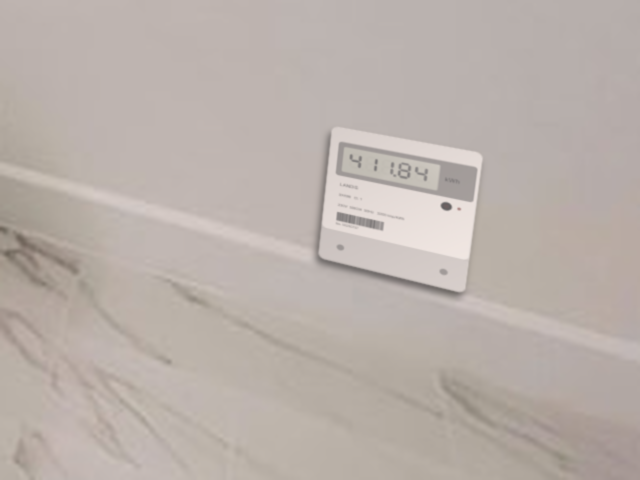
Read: value=411.84 unit=kWh
